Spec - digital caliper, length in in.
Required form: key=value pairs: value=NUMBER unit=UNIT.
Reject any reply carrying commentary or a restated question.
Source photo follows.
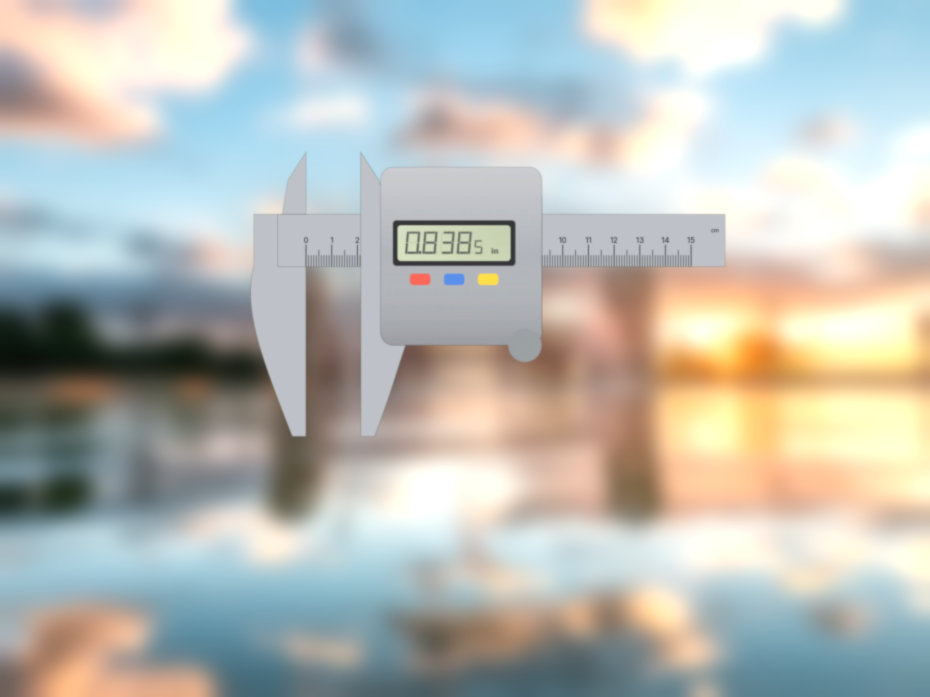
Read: value=0.8385 unit=in
